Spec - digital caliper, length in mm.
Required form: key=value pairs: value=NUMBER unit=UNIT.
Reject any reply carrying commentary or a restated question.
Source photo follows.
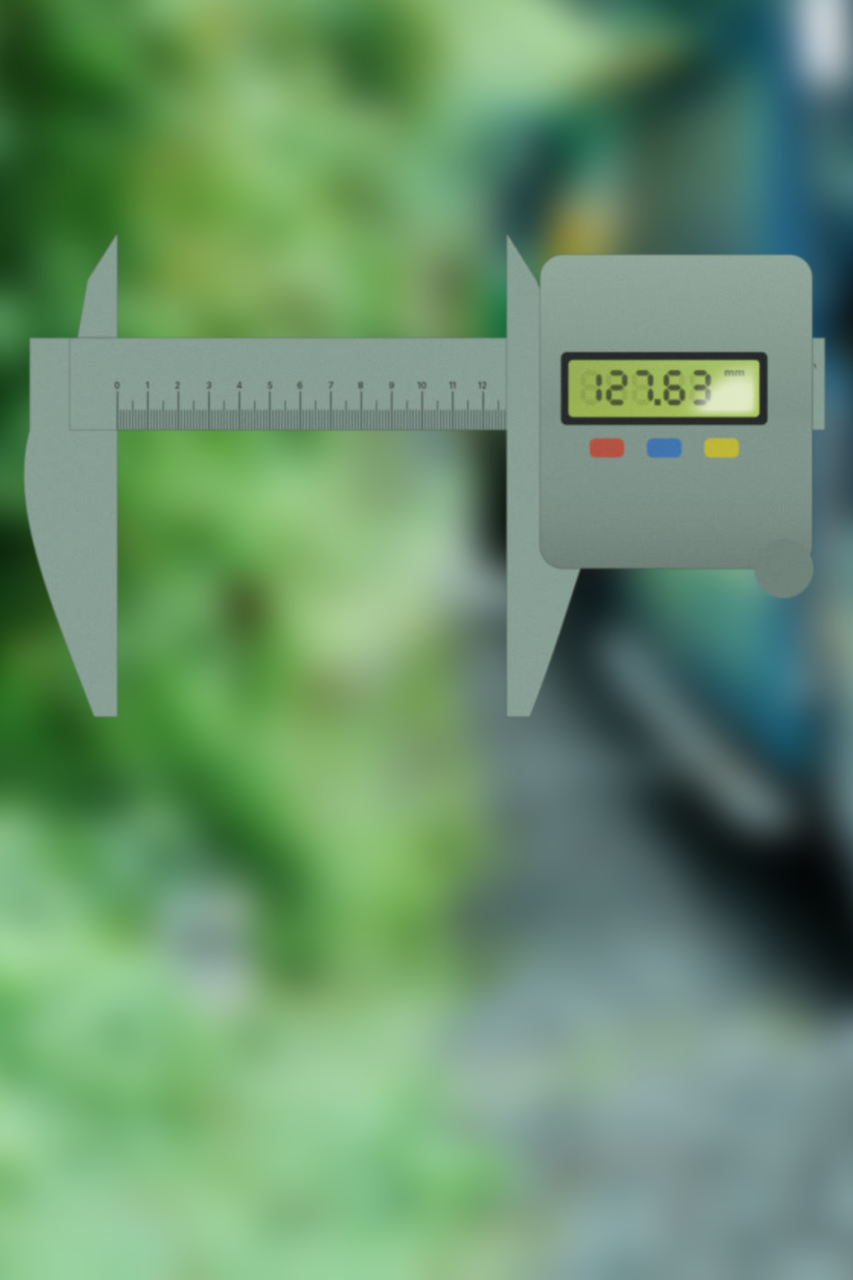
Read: value=127.63 unit=mm
